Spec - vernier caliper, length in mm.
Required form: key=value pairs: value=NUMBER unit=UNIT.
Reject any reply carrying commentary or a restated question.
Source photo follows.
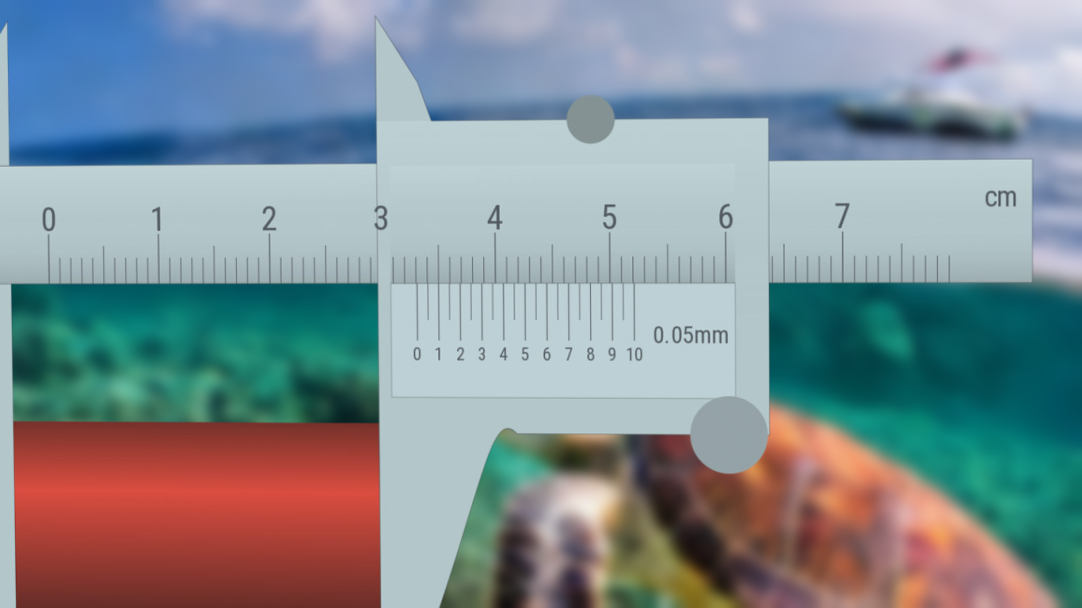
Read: value=33.1 unit=mm
